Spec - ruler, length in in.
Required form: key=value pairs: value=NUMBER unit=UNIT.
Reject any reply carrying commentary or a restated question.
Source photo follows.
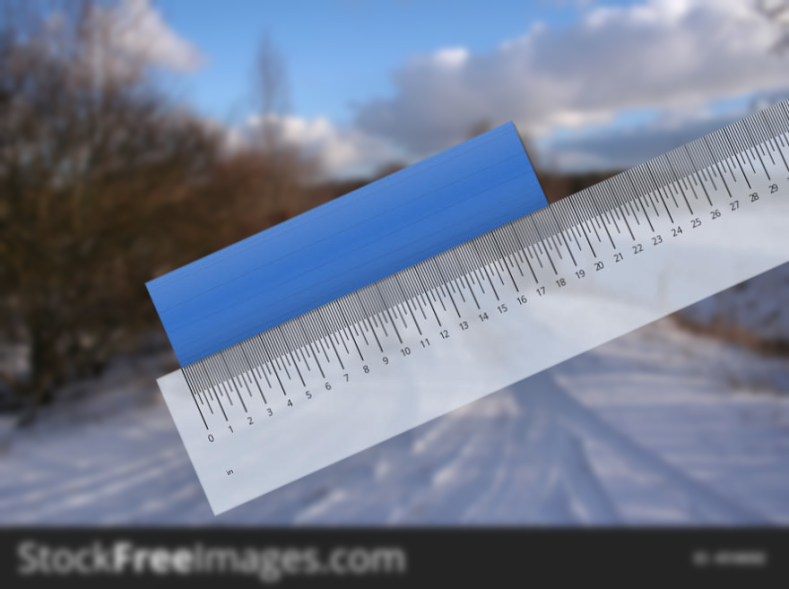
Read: value=19 unit=in
